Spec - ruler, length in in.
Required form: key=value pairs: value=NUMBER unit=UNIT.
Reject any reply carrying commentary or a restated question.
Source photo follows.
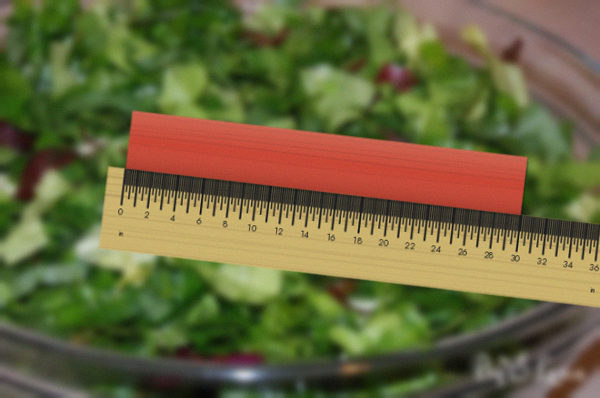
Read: value=30 unit=in
